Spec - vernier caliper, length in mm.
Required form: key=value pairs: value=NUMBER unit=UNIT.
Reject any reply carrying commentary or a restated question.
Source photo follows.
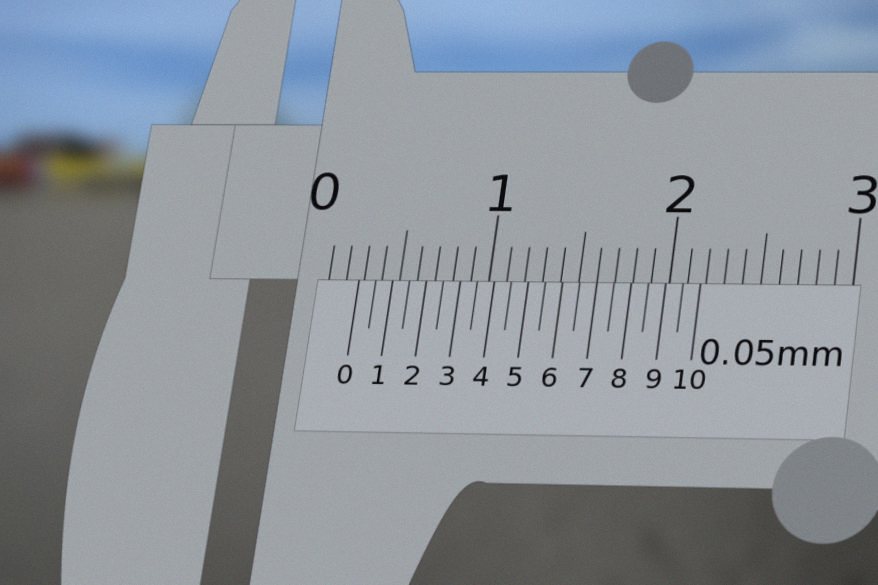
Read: value=2.7 unit=mm
